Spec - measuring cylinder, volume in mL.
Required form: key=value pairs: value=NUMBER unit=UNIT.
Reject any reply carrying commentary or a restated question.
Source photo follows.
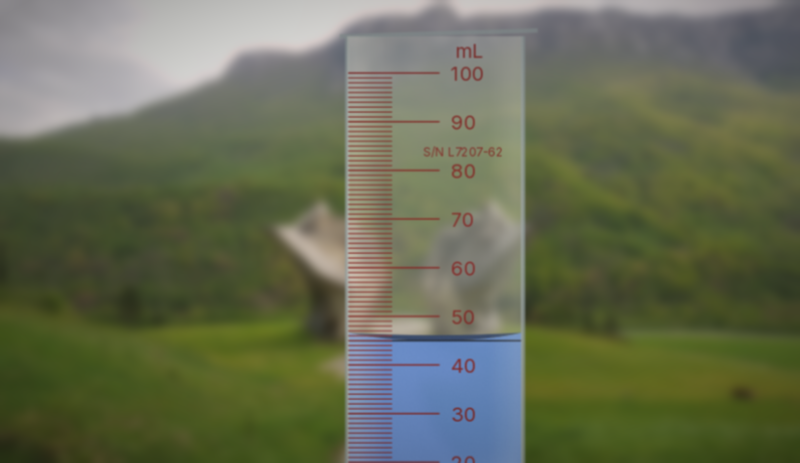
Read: value=45 unit=mL
